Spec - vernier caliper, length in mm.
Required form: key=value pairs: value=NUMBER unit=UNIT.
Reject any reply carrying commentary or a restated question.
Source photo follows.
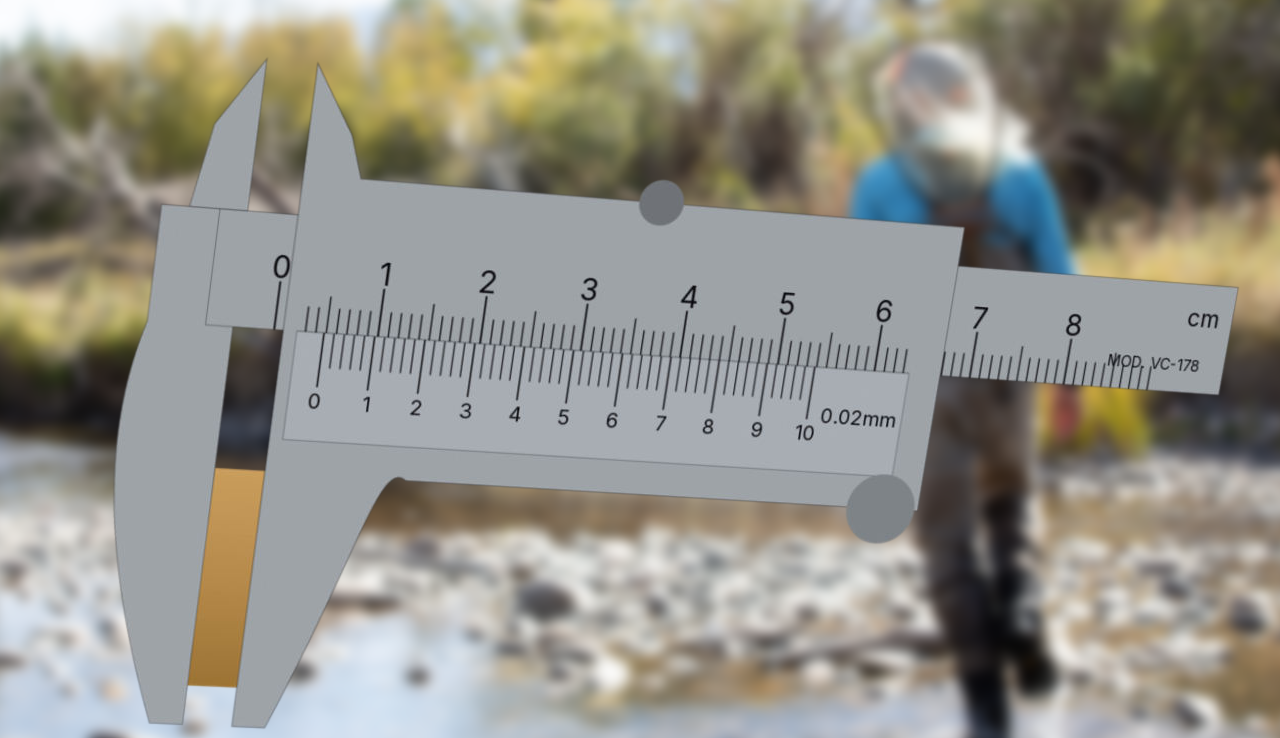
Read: value=4.8 unit=mm
